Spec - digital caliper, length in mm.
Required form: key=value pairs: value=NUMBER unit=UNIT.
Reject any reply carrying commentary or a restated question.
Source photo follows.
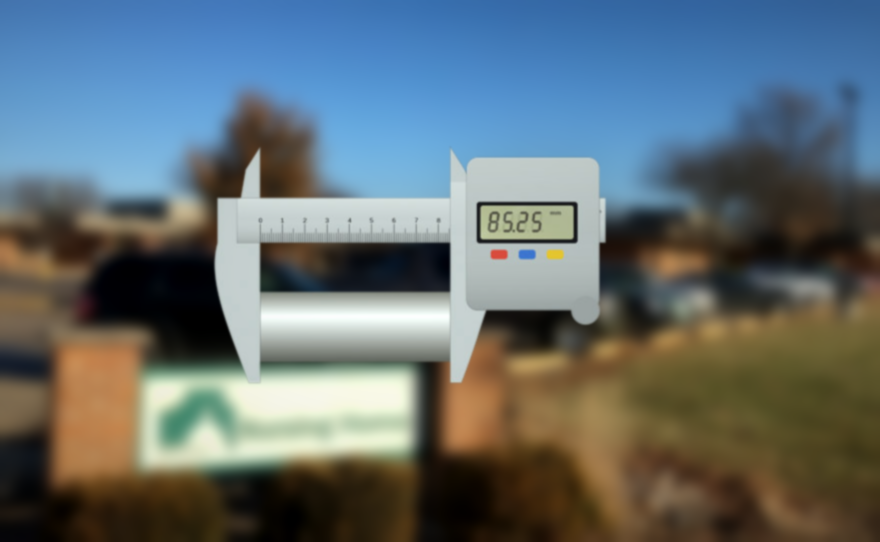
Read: value=85.25 unit=mm
